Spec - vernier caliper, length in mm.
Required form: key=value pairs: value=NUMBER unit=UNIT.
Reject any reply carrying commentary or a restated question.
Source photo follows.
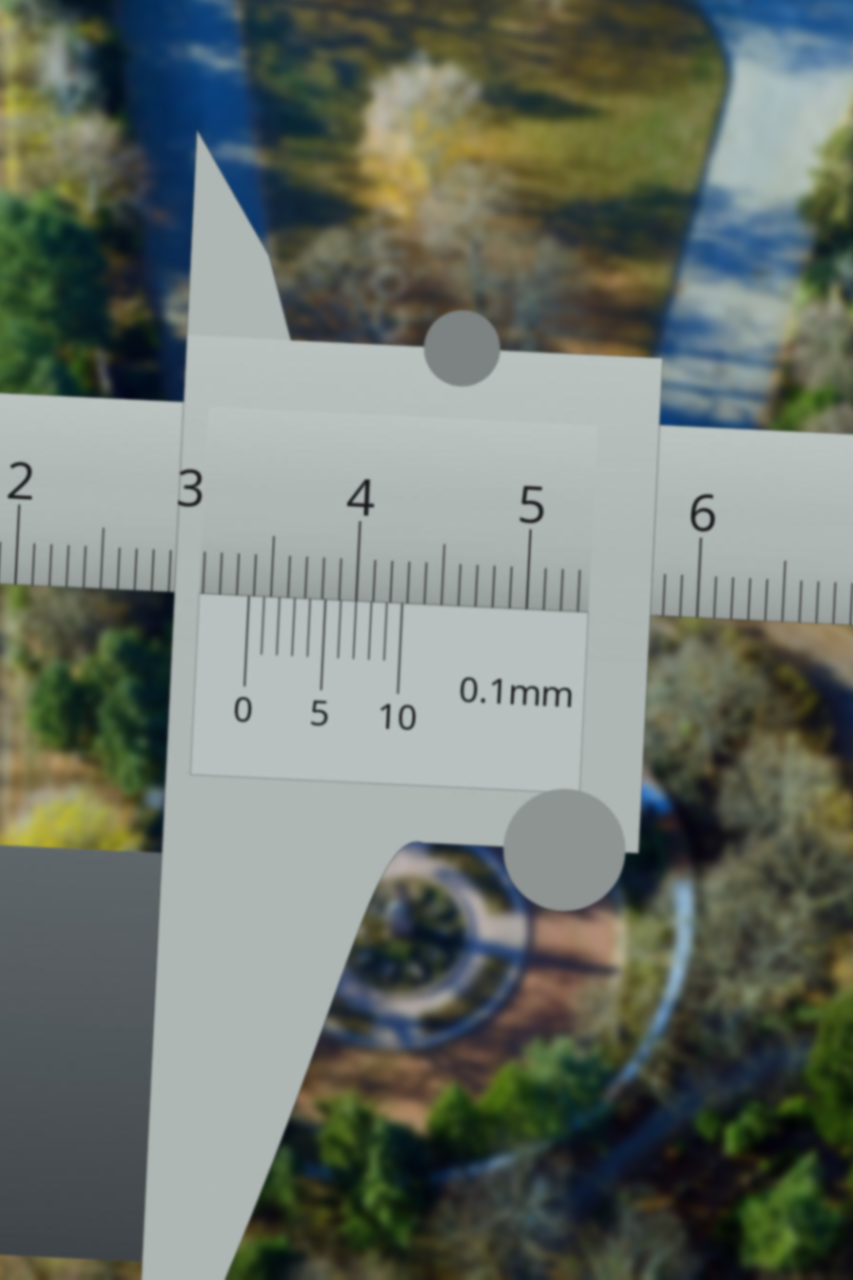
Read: value=33.7 unit=mm
